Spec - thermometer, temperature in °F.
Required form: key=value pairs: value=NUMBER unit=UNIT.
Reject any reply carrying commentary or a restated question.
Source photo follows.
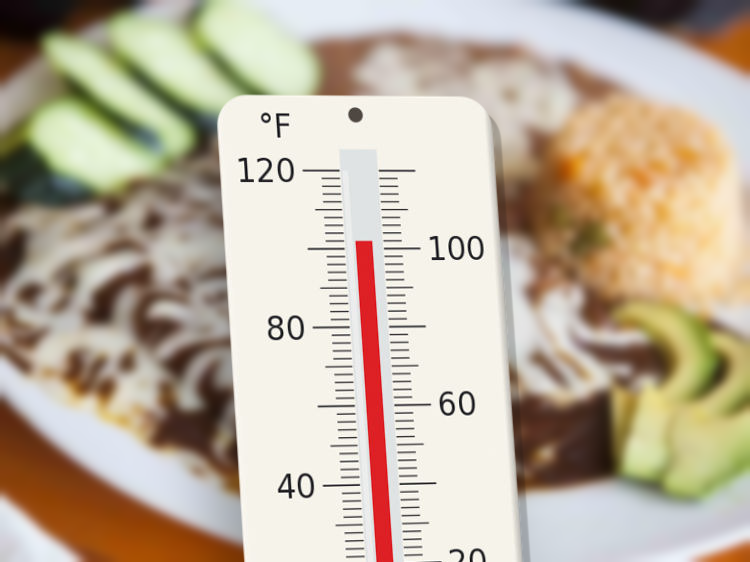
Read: value=102 unit=°F
